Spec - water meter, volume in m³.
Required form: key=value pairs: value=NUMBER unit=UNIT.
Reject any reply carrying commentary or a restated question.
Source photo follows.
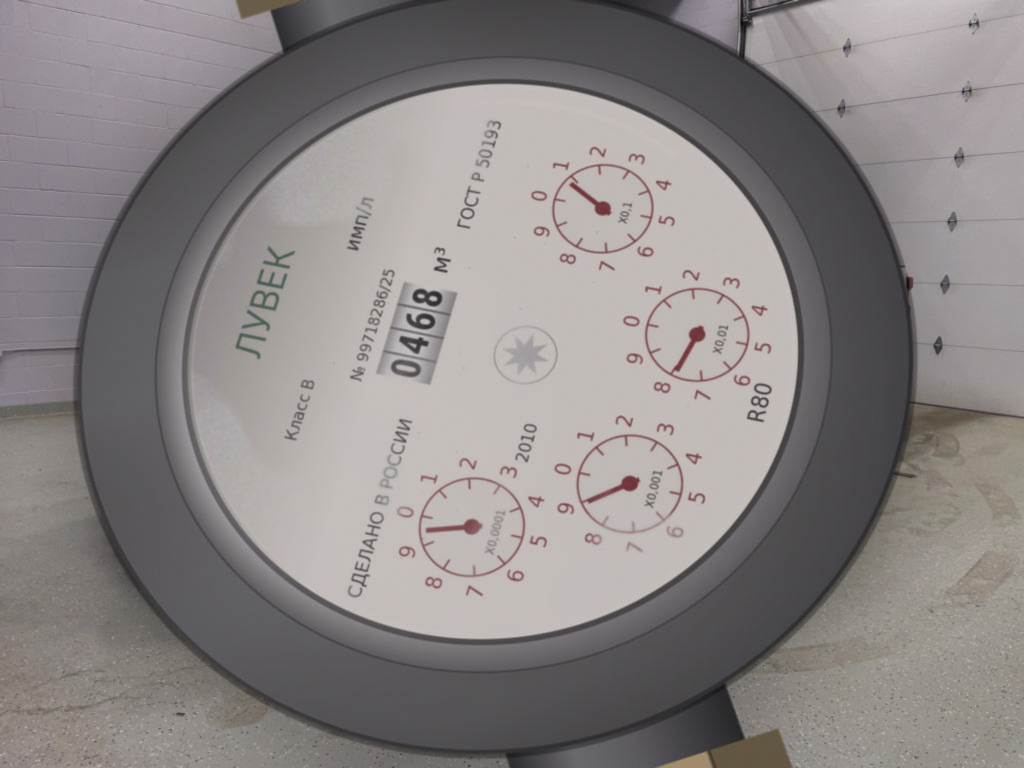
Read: value=468.0789 unit=m³
